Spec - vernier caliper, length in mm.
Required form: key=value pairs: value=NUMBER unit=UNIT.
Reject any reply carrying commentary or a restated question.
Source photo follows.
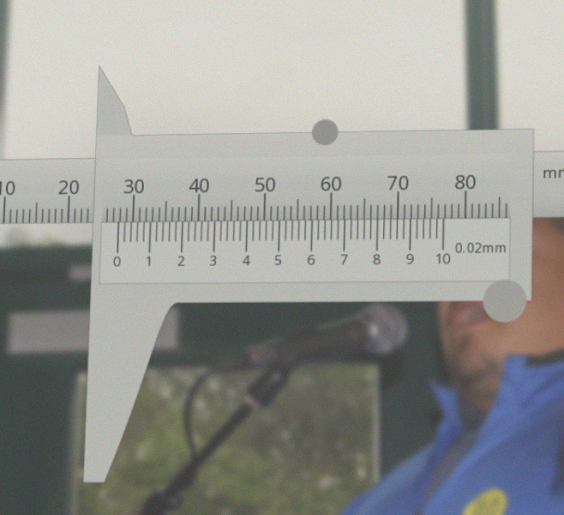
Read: value=27.8 unit=mm
